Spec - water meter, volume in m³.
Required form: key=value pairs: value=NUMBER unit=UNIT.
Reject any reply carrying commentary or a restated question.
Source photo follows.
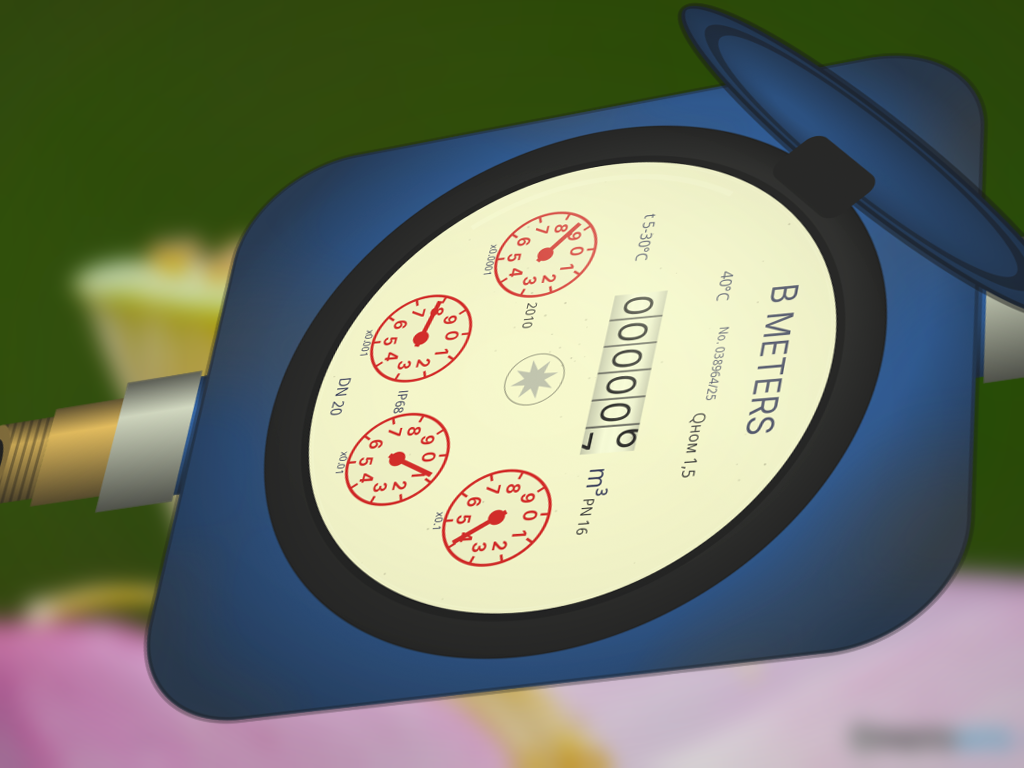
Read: value=6.4078 unit=m³
